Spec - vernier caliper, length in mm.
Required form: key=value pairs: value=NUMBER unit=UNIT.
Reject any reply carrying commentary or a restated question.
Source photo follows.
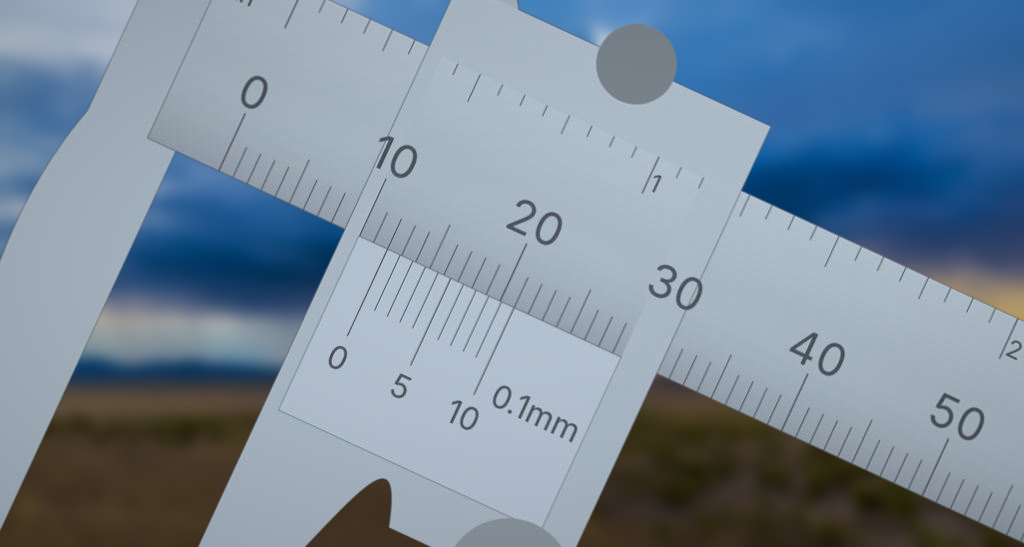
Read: value=12.0 unit=mm
